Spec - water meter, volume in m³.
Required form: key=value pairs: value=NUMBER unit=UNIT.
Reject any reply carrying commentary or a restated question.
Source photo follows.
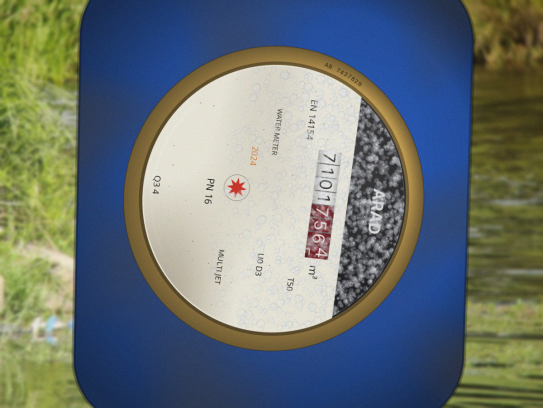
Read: value=7101.7564 unit=m³
